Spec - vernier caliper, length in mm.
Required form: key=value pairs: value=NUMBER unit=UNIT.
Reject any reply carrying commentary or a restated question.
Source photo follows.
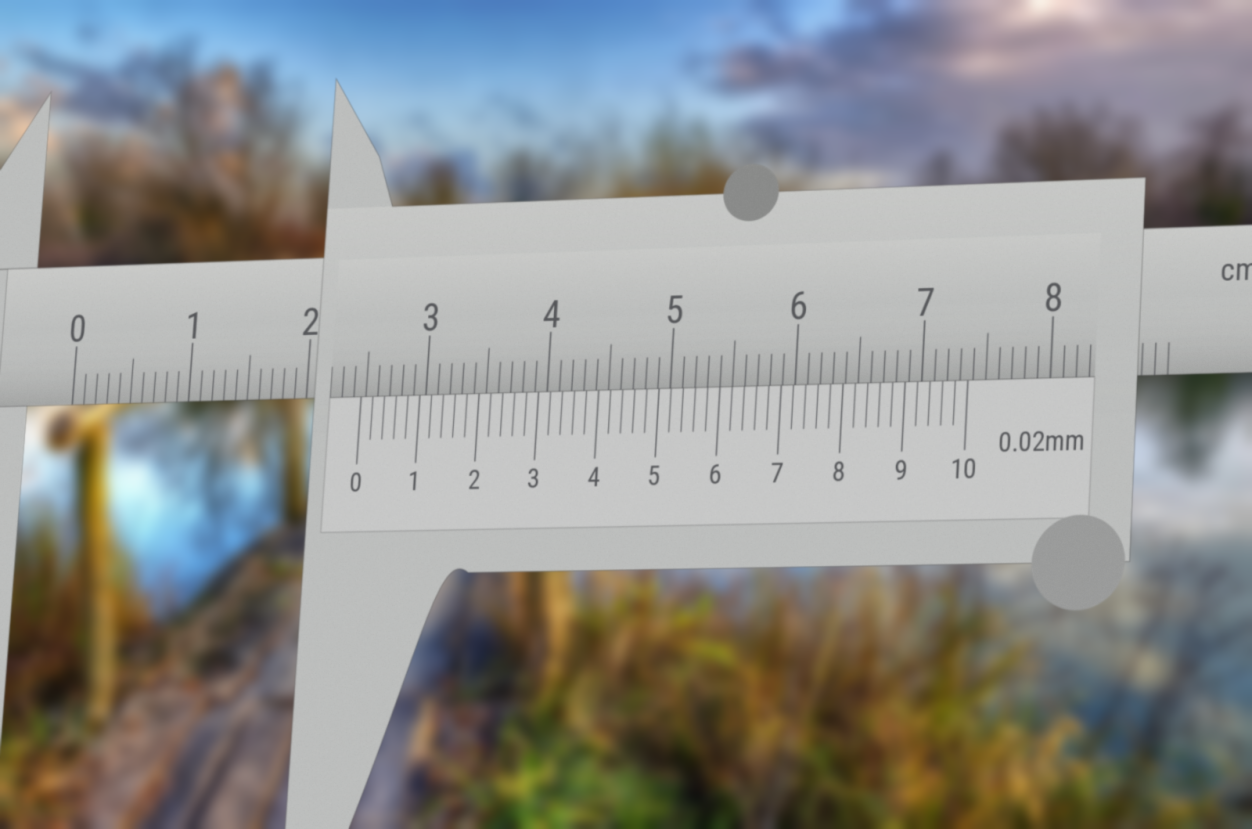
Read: value=24.6 unit=mm
